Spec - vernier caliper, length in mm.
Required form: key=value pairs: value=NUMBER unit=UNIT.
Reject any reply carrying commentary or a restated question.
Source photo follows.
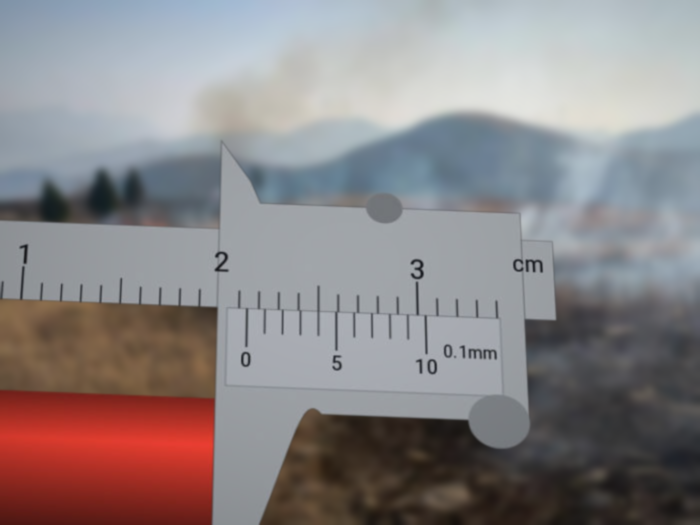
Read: value=21.4 unit=mm
